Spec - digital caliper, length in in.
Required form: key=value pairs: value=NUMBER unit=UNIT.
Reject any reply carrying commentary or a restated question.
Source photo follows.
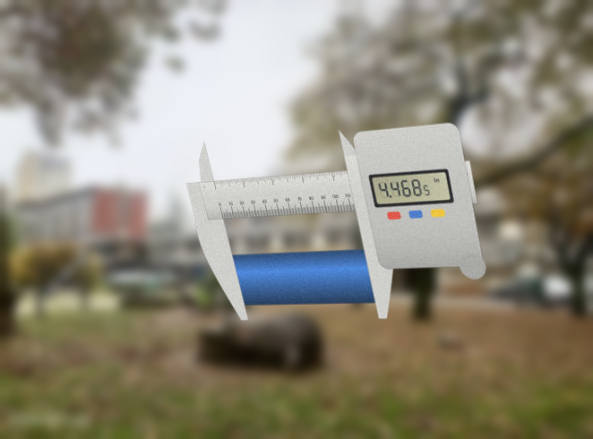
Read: value=4.4685 unit=in
